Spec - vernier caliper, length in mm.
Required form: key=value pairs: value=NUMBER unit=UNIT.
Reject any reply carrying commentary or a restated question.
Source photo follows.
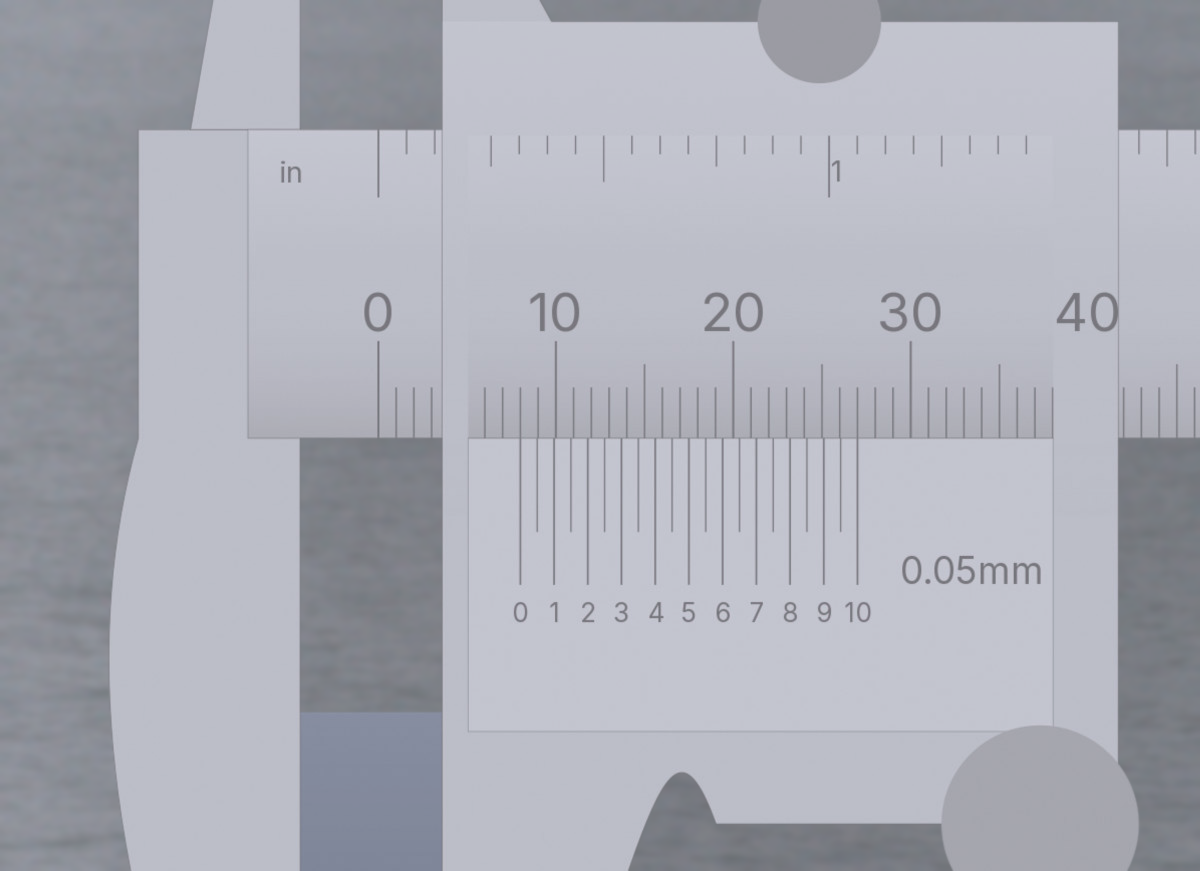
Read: value=8.0 unit=mm
